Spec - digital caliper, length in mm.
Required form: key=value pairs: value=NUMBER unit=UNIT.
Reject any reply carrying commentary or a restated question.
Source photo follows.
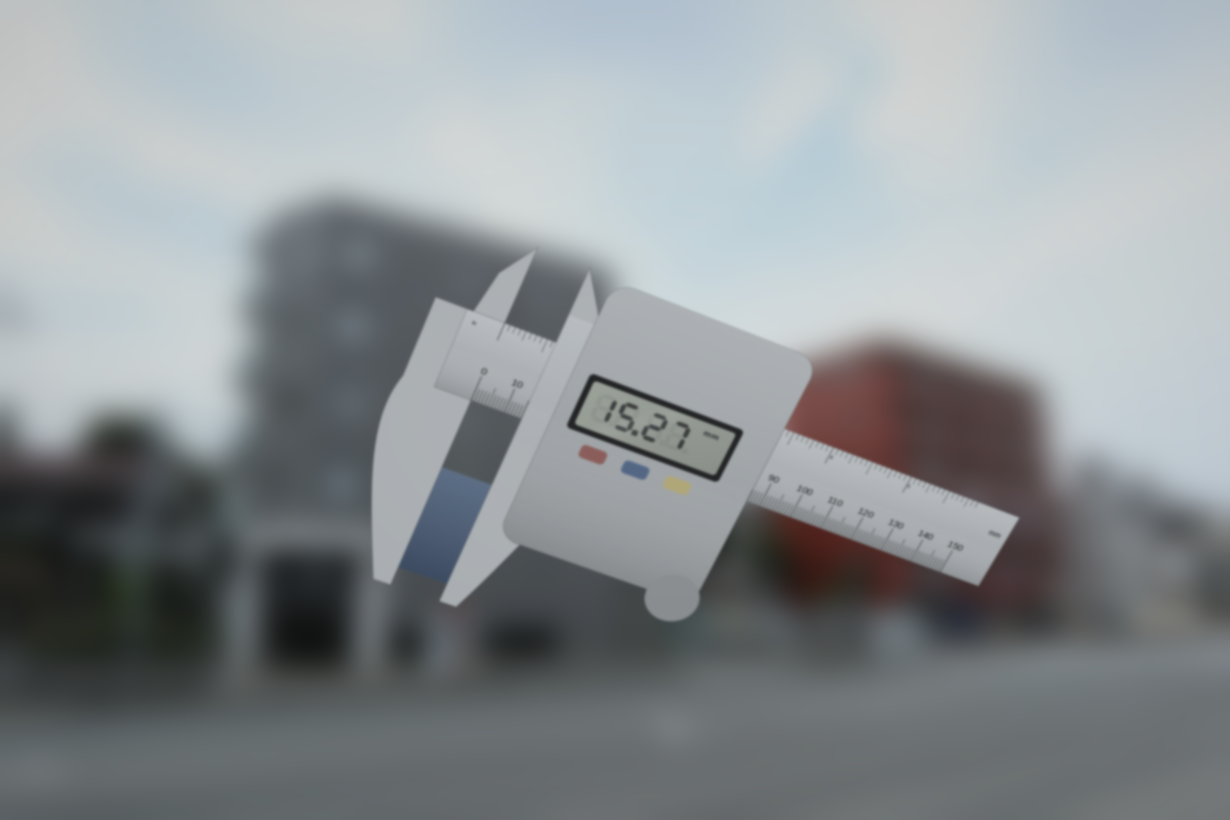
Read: value=15.27 unit=mm
